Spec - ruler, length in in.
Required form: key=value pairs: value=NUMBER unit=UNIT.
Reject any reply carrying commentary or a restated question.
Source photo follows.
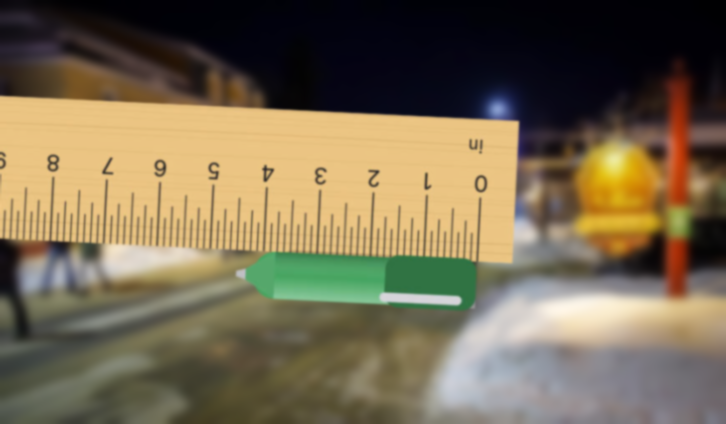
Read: value=4.5 unit=in
